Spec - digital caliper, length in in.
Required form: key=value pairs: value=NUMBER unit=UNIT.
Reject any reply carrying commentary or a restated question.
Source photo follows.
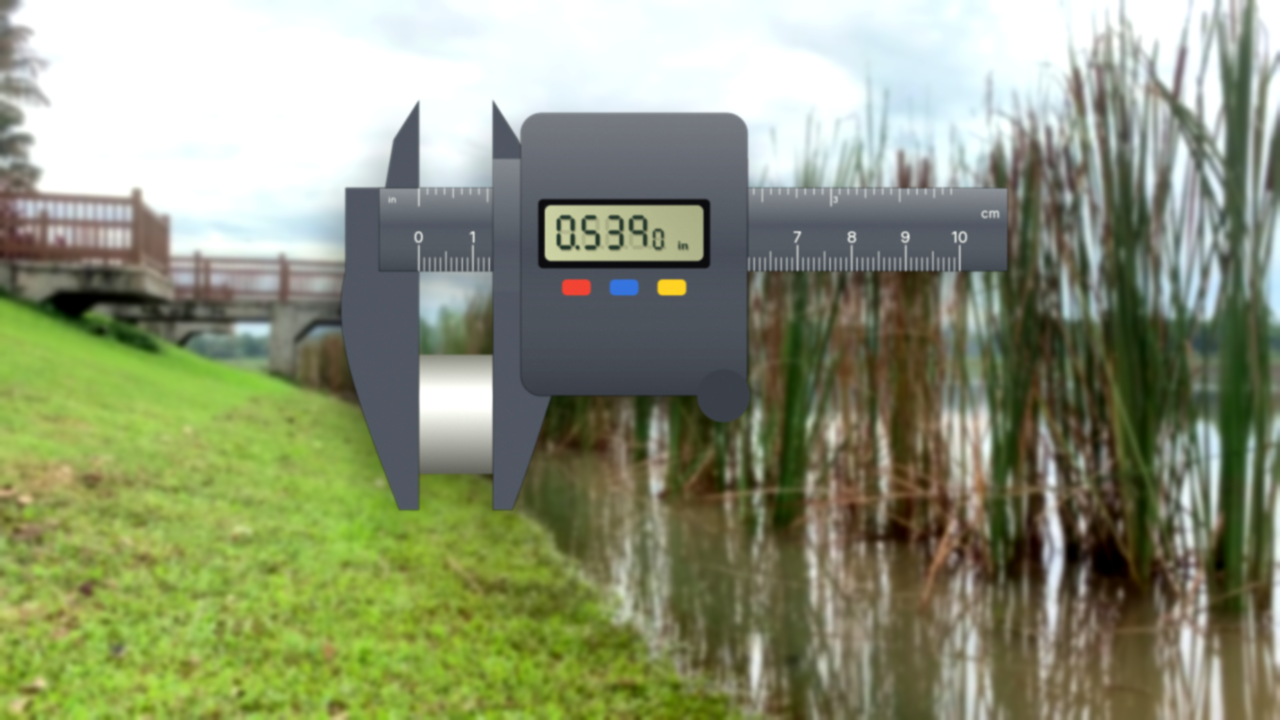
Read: value=0.5390 unit=in
